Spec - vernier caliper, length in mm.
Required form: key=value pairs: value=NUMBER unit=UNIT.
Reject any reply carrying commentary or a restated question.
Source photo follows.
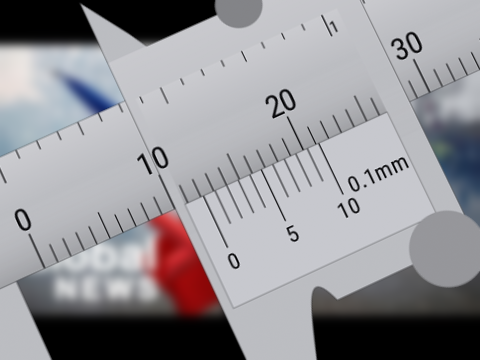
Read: value=12.2 unit=mm
